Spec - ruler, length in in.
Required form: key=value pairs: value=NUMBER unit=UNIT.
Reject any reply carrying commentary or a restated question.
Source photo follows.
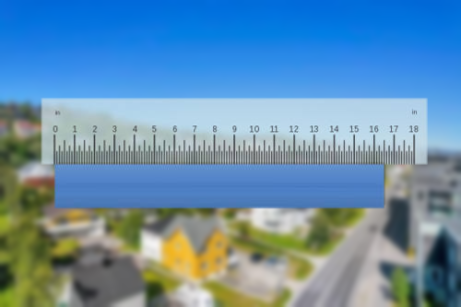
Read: value=16.5 unit=in
